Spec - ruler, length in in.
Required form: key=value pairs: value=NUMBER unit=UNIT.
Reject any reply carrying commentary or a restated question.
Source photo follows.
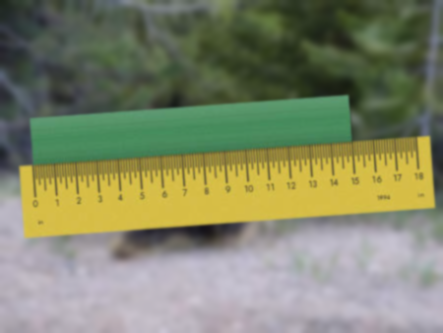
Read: value=15 unit=in
